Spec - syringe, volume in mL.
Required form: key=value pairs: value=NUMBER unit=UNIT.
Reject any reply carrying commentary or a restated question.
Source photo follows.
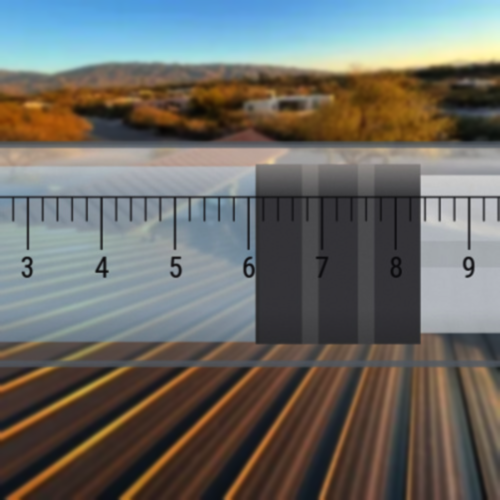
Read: value=6.1 unit=mL
